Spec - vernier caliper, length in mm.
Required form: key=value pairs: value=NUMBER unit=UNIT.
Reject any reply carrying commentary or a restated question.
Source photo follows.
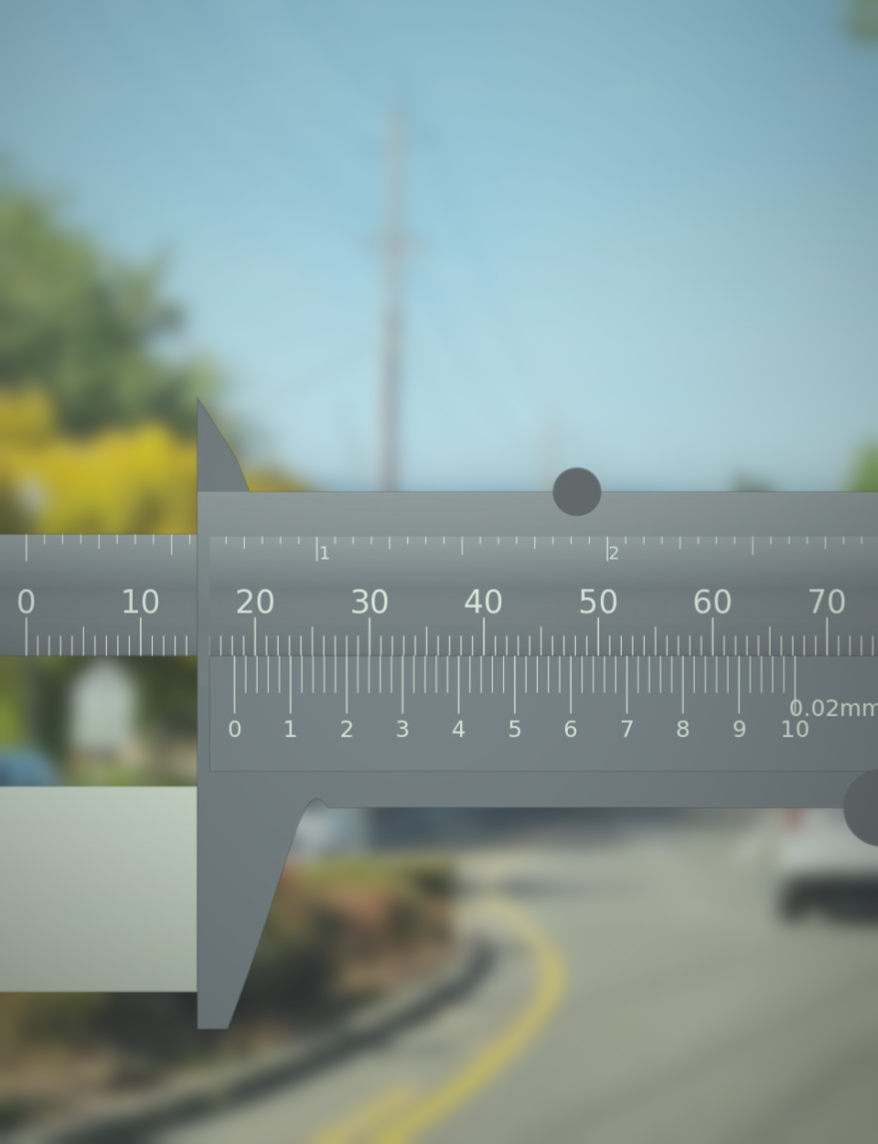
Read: value=18.2 unit=mm
